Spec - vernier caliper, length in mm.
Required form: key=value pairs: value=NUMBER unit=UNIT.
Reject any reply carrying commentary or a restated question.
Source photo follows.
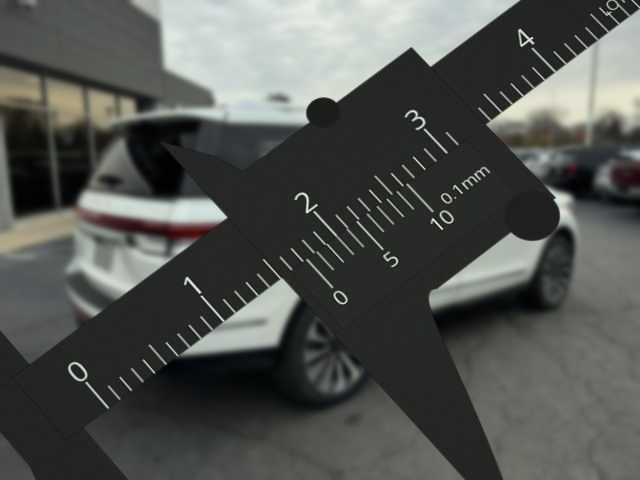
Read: value=17.3 unit=mm
